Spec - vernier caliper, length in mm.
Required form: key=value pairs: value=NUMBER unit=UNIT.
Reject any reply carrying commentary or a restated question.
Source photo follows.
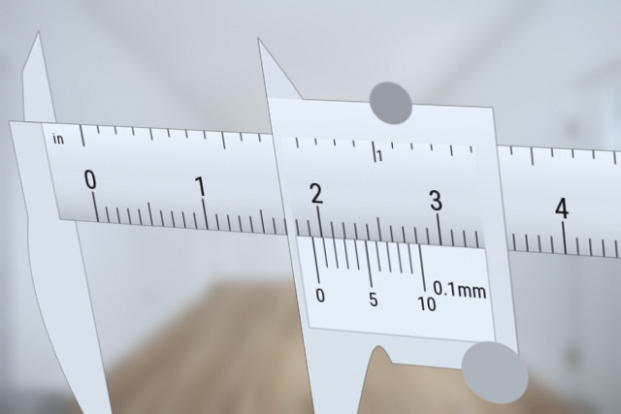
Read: value=19.2 unit=mm
